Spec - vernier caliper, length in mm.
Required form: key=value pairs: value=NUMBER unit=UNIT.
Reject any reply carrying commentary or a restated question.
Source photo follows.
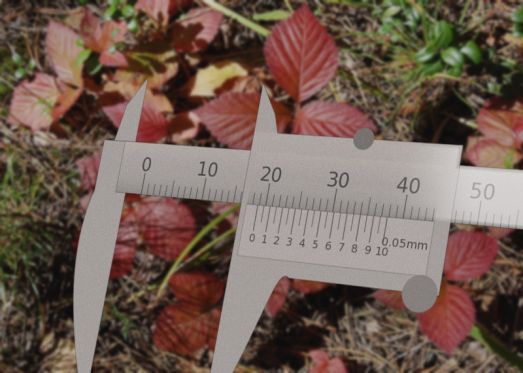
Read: value=18.8 unit=mm
